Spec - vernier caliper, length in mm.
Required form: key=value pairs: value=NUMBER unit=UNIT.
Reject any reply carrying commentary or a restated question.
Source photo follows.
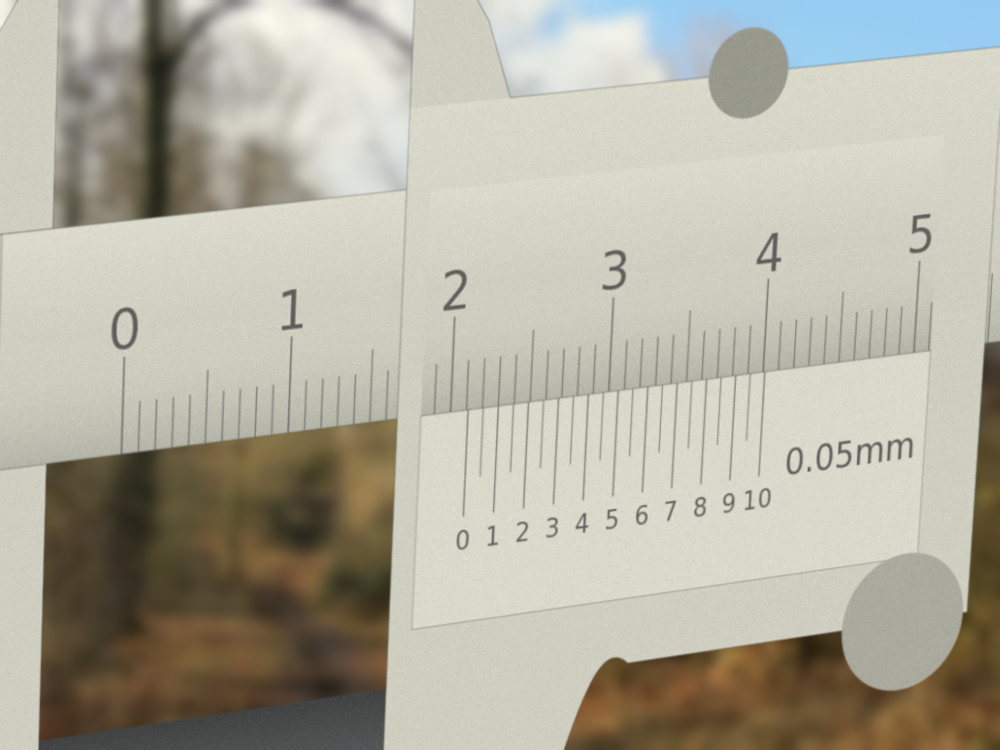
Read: value=21.1 unit=mm
